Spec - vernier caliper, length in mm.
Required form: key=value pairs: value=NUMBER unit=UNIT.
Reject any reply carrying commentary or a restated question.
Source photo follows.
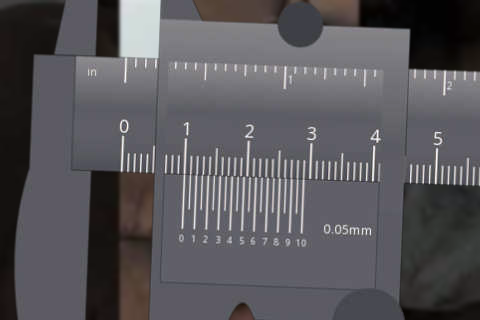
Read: value=10.0 unit=mm
